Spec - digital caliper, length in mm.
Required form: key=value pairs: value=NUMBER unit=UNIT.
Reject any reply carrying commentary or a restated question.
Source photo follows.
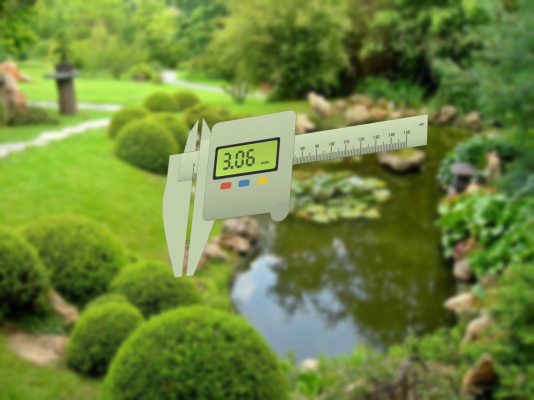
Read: value=3.06 unit=mm
